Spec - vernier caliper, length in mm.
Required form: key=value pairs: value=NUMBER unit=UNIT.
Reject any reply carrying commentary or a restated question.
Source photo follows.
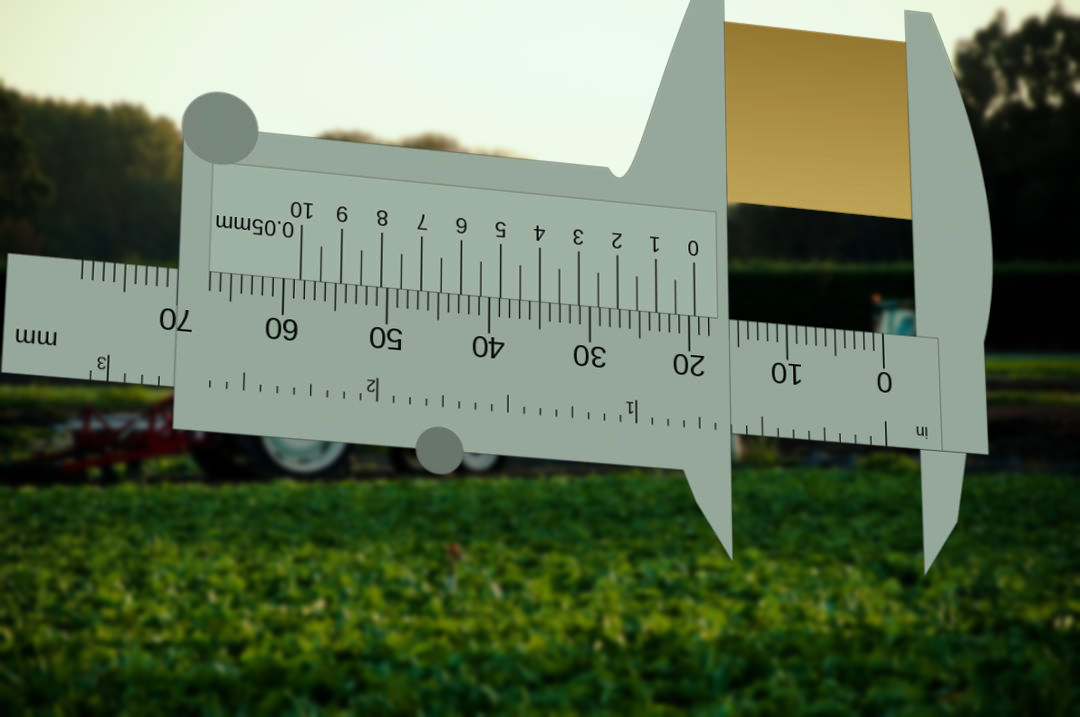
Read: value=19.4 unit=mm
